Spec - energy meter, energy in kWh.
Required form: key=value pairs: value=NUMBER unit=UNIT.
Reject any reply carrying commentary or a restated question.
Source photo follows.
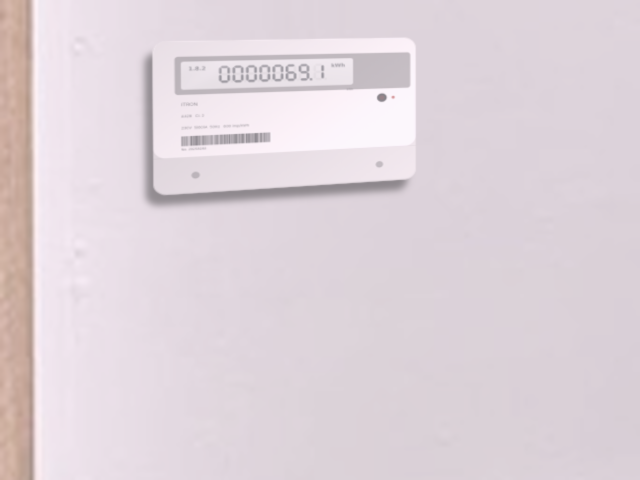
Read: value=69.1 unit=kWh
